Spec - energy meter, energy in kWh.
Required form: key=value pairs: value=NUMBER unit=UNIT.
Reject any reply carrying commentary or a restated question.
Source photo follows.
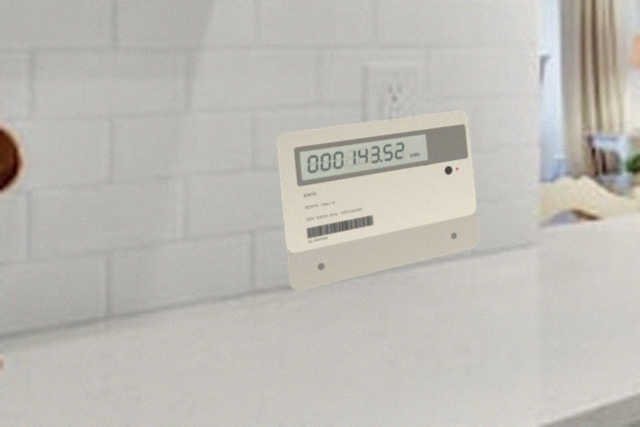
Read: value=143.52 unit=kWh
